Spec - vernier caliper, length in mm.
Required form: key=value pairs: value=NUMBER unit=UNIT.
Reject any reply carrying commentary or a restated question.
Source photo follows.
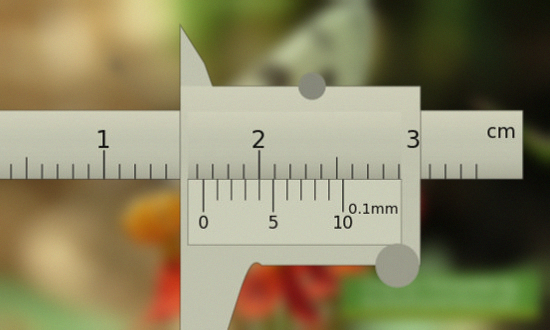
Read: value=16.4 unit=mm
